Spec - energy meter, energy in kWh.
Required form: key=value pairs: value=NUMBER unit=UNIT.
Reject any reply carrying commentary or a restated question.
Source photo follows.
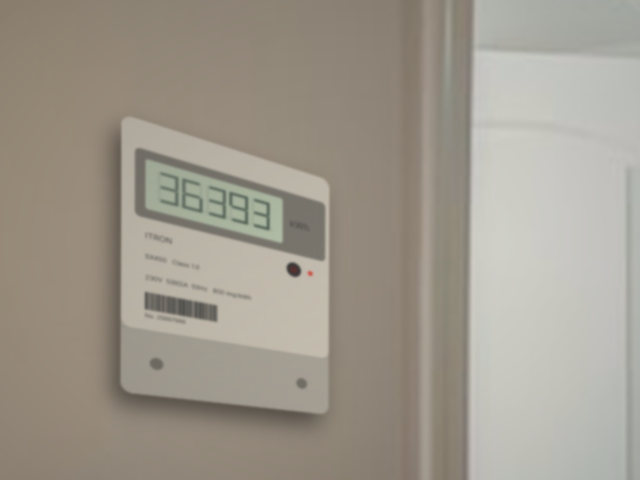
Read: value=36393 unit=kWh
